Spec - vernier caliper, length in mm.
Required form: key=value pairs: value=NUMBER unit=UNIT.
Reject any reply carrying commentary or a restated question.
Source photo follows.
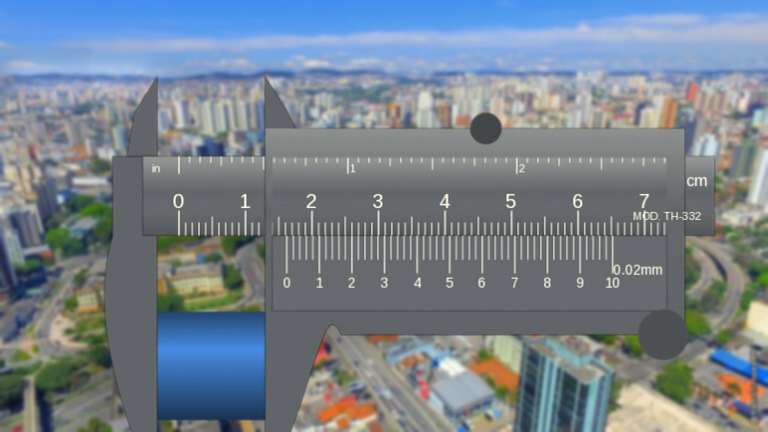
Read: value=16.2 unit=mm
